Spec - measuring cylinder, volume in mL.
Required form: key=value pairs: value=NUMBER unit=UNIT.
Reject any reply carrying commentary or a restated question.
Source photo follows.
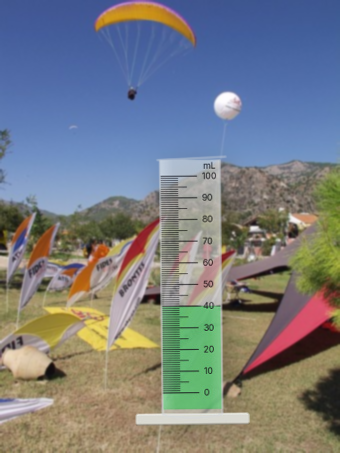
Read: value=40 unit=mL
